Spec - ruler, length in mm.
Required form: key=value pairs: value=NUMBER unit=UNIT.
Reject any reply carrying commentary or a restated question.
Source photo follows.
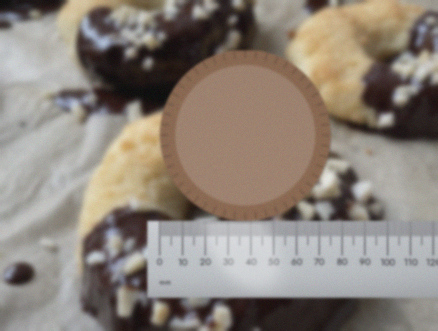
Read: value=75 unit=mm
